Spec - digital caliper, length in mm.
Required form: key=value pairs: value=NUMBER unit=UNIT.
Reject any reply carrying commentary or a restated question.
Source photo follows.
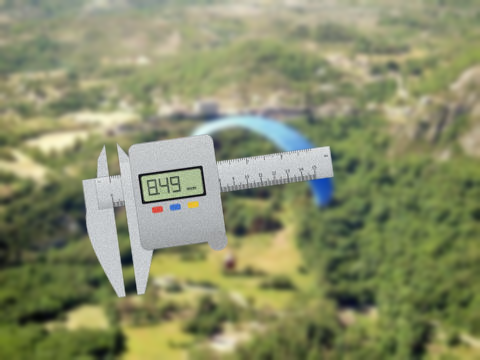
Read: value=8.49 unit=mm
